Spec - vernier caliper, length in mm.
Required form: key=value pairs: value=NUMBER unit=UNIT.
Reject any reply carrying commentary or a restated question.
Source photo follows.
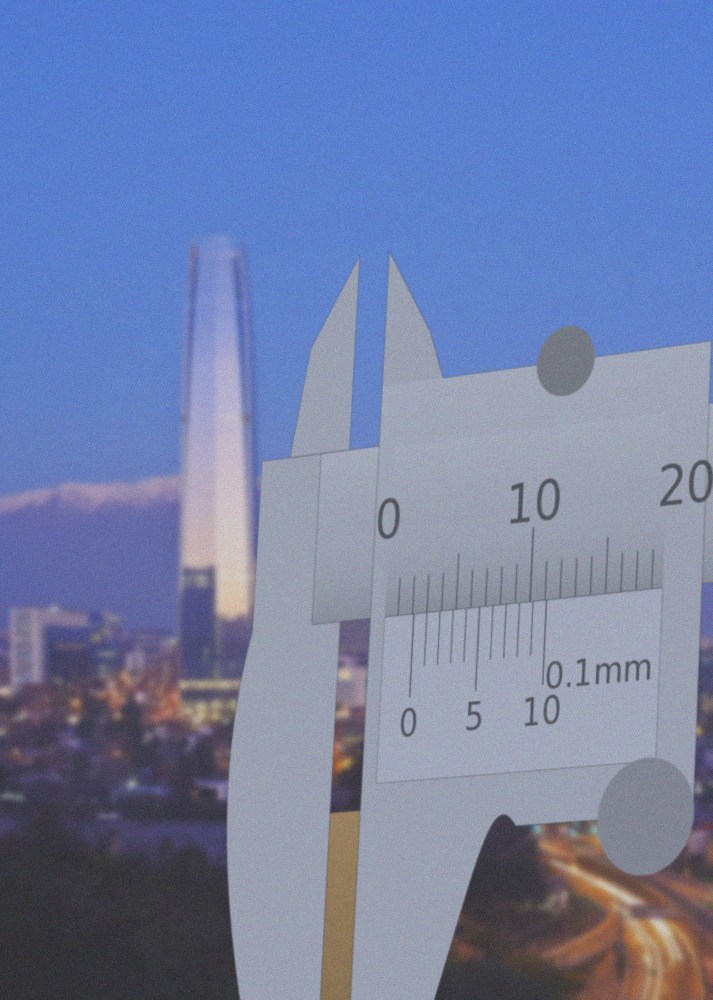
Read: value=2.1 unit=mm
